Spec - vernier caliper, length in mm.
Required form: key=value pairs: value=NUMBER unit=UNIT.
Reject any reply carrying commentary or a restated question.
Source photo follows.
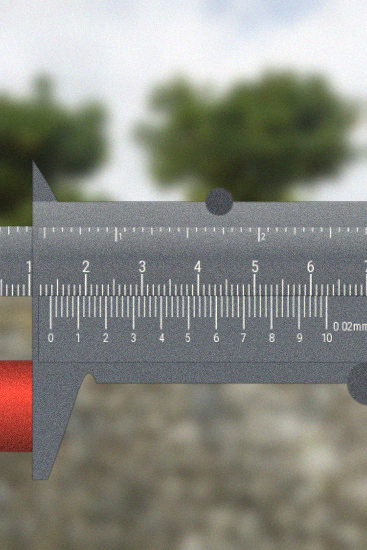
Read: value=13.8 unit=mm
